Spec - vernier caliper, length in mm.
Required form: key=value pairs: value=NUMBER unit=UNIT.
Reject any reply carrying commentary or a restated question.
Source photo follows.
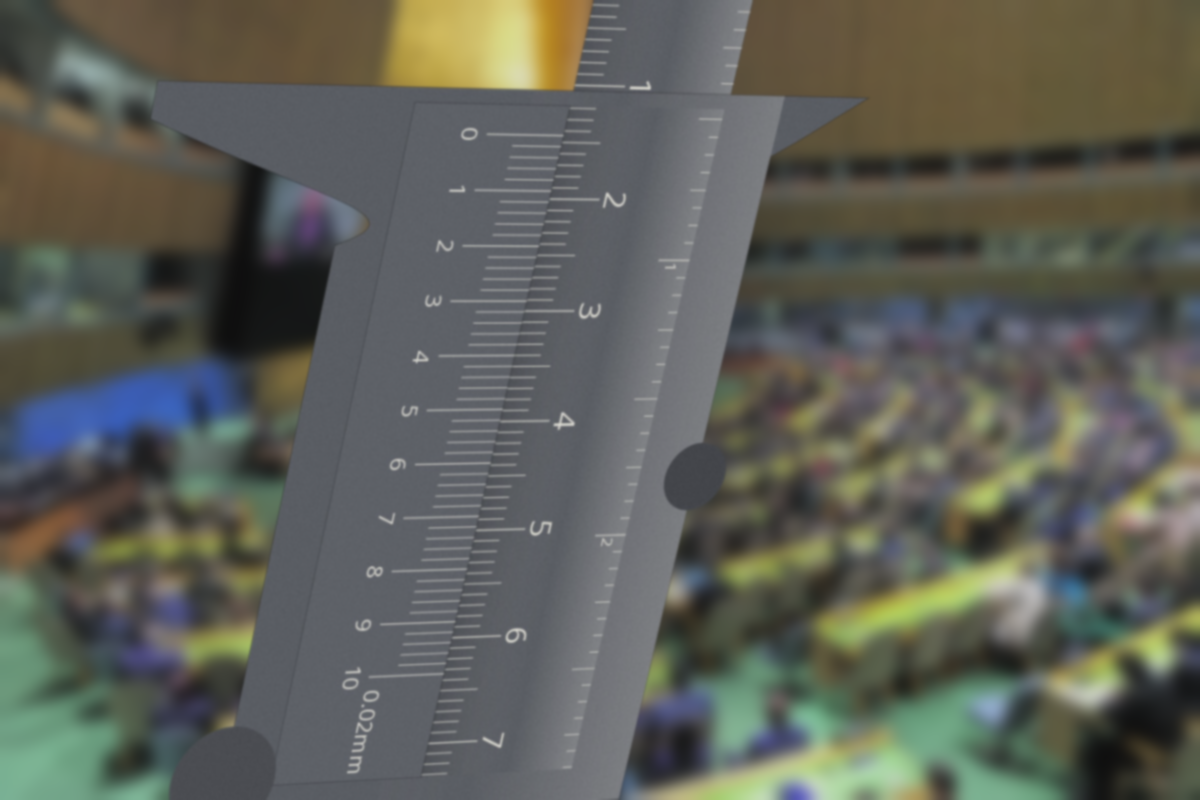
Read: value=14.4 unit=mm
